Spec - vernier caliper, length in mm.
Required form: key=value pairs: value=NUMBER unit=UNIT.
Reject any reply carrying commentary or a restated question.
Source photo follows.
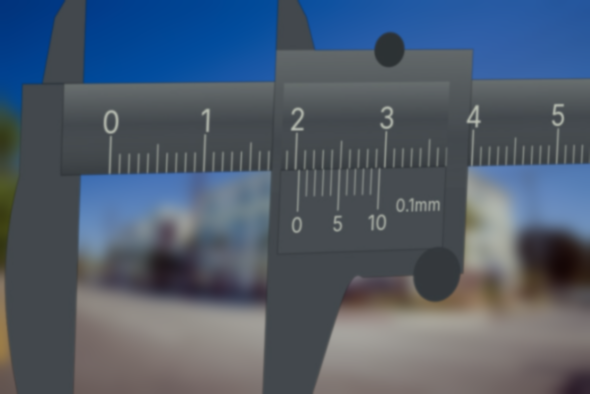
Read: value=20.4 unit=mm
